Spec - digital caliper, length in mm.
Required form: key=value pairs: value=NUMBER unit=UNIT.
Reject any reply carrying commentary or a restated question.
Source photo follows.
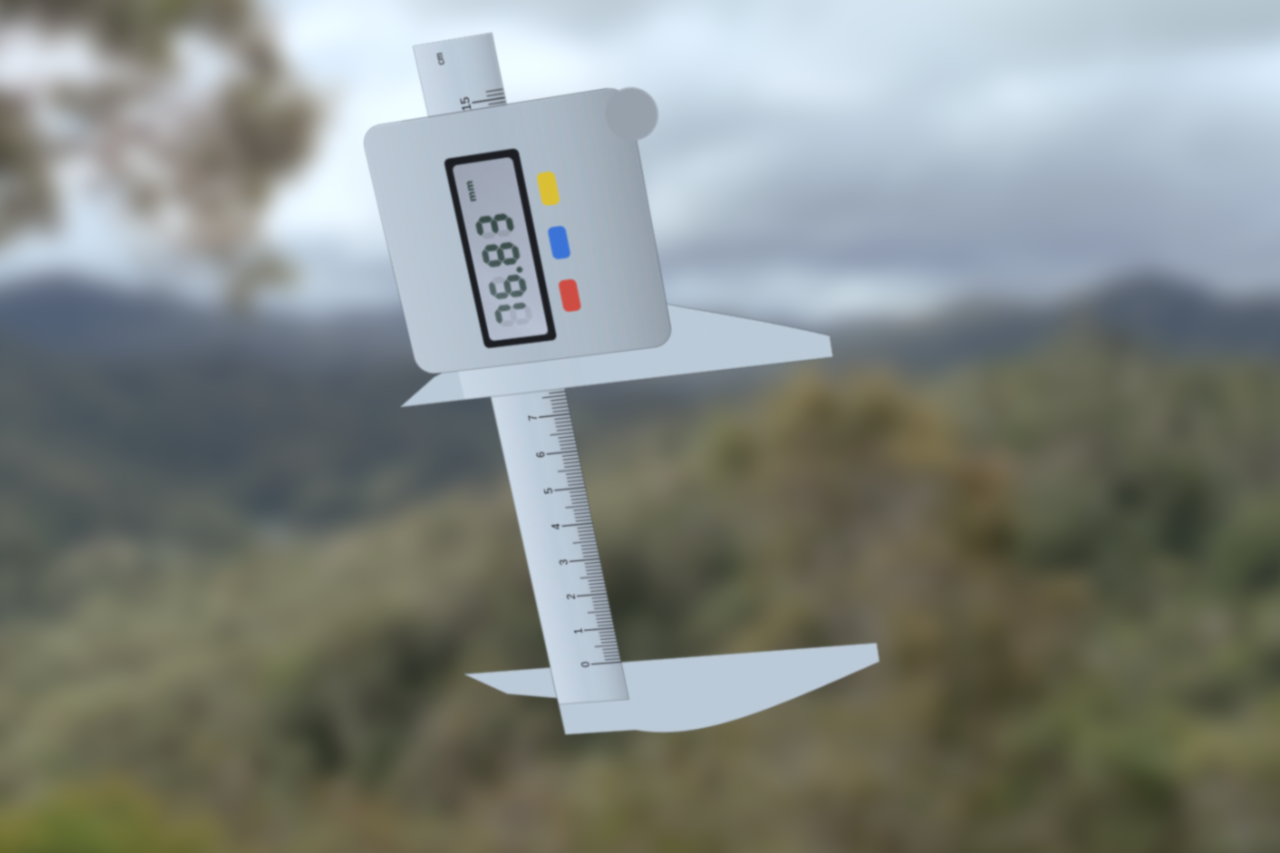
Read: value=76.83 unit=mm
